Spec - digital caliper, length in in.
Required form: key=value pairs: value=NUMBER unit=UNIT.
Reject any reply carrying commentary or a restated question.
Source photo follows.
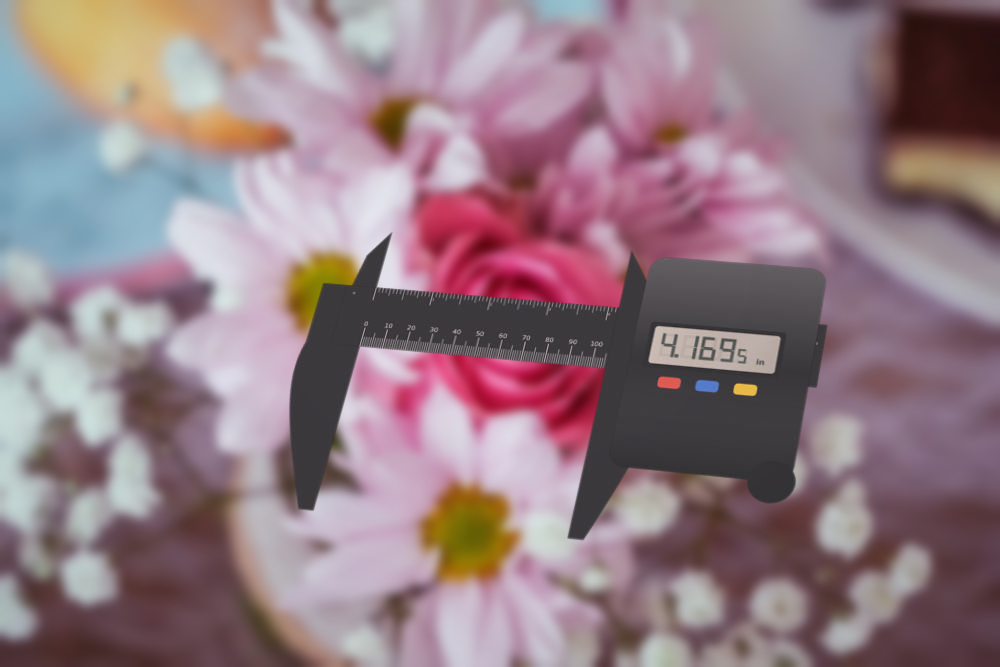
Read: value=4.1695 unit=in
